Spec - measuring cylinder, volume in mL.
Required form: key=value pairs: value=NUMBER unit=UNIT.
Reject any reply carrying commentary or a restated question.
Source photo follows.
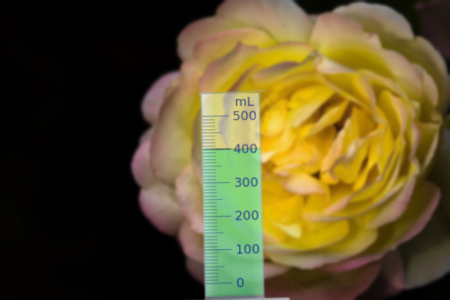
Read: value=400 unit=mL
